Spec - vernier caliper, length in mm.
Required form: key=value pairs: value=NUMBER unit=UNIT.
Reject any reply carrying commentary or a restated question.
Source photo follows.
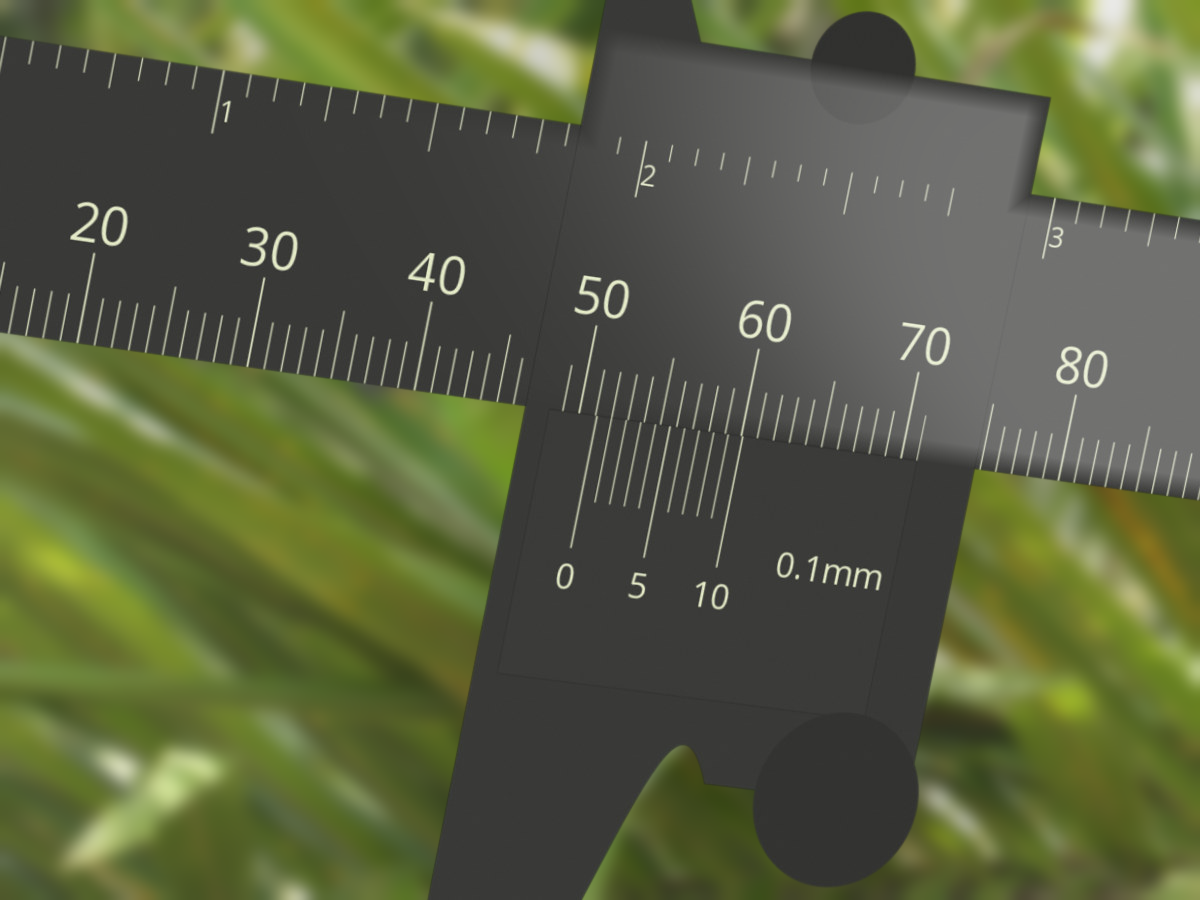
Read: value=51.1 unit=mm
